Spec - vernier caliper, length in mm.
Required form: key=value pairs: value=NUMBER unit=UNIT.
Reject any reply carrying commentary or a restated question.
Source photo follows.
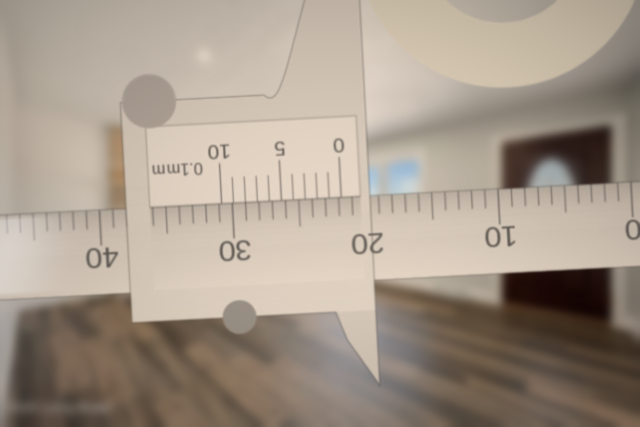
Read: value=21.8 unit=mm
